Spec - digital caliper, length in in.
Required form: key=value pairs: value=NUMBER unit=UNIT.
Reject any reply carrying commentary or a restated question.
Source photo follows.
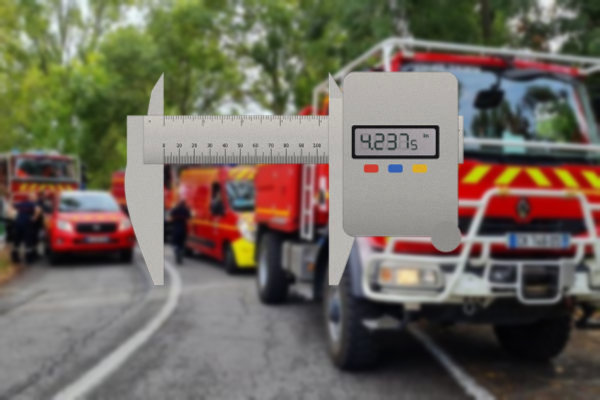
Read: value=4.2375 unit=in
